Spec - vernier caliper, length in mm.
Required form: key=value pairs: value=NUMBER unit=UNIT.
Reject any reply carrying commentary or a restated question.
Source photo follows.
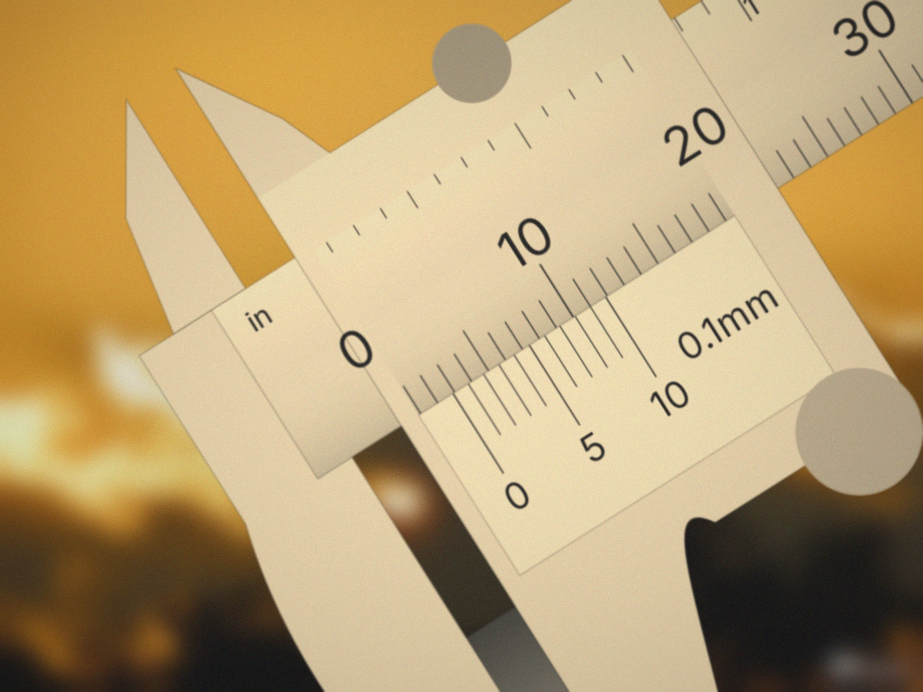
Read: value=2.9 unit=mm
